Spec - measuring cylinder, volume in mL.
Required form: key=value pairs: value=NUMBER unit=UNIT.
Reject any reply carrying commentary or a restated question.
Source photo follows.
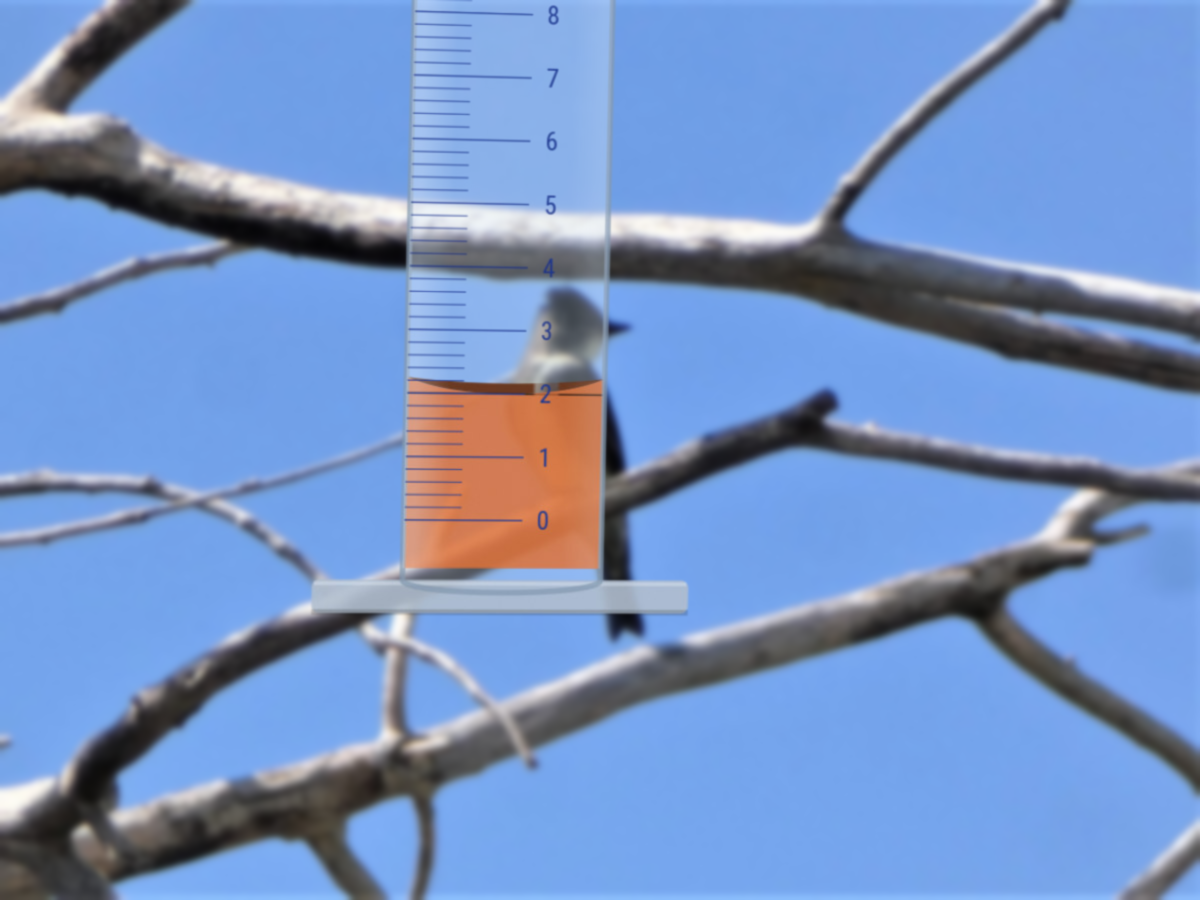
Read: value=2 unit=mL
